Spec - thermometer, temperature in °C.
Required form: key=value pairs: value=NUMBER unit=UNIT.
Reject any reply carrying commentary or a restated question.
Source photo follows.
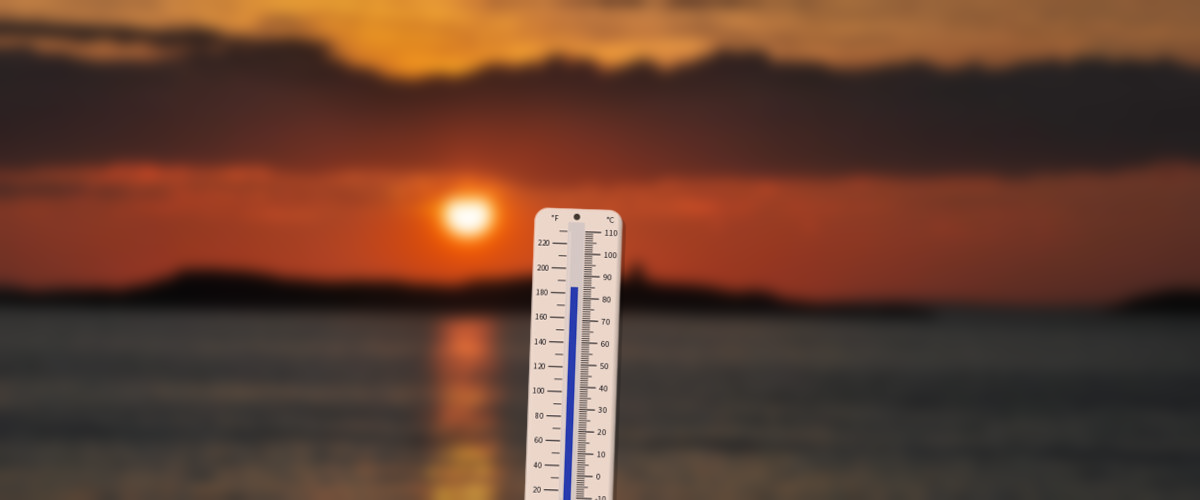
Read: value=85 unit=°C
